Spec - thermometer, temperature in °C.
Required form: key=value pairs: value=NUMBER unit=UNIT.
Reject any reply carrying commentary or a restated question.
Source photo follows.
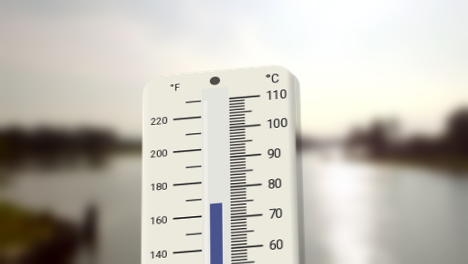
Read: value=75 unit=°C
